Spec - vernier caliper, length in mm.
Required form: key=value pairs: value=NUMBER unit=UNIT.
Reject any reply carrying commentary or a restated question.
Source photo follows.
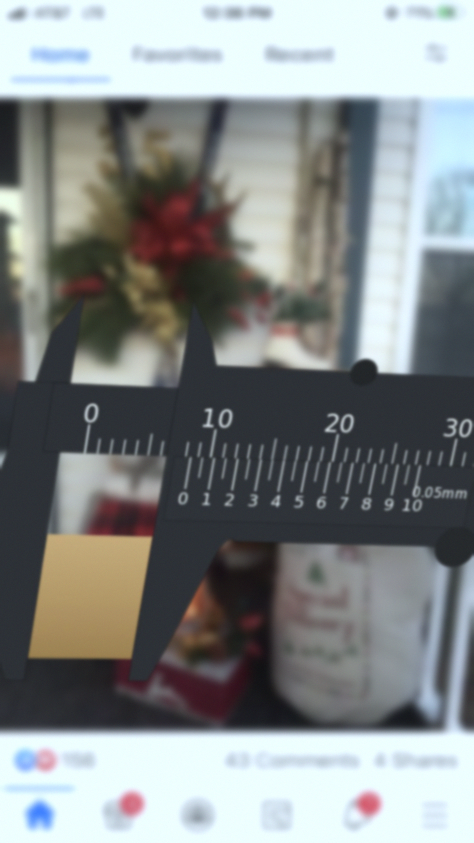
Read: value=8.4 unit=mm
